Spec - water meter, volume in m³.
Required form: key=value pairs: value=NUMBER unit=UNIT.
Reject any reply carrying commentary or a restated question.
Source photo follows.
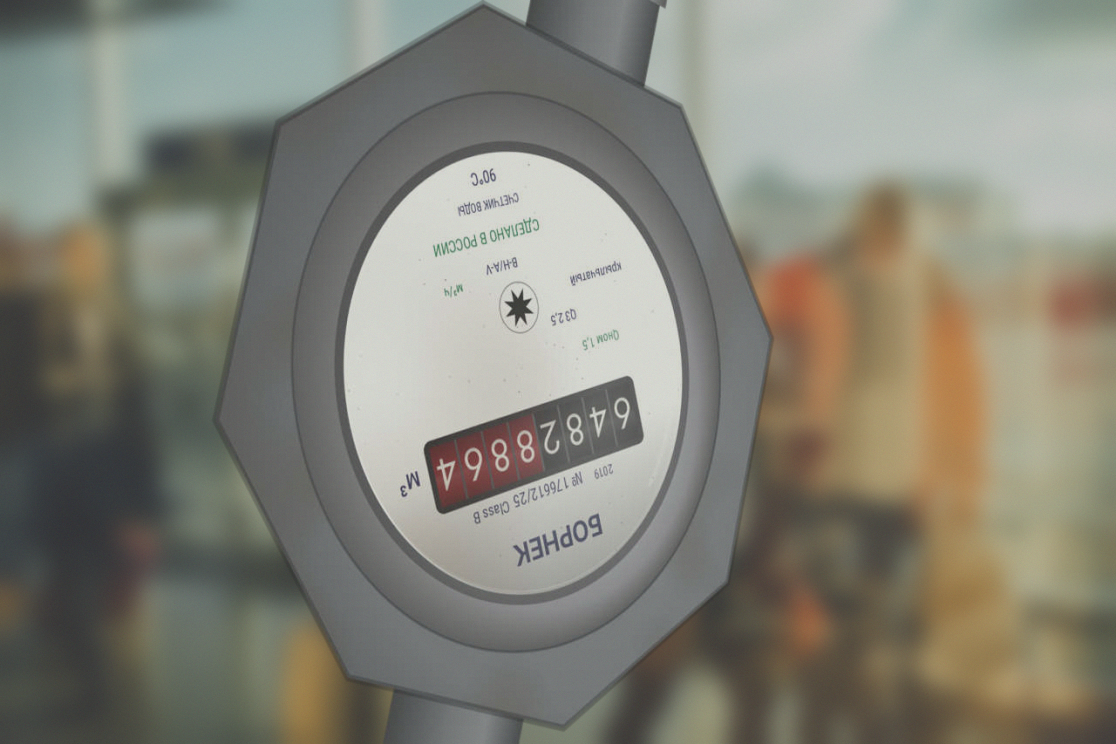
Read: value=6482.8864 unit=m³
